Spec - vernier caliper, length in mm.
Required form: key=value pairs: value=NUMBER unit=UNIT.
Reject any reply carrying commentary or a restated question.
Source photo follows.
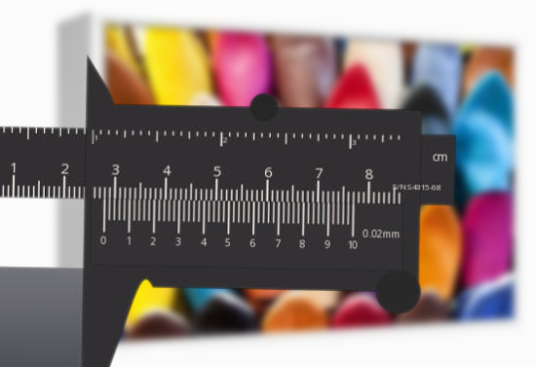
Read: value=28.0 unit=mm
